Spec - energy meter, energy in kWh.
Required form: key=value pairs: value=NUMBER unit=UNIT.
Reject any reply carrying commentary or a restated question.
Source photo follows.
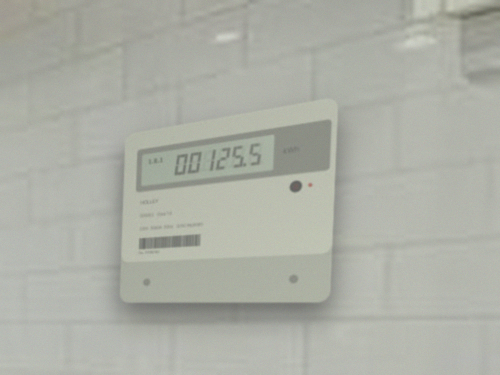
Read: value=125.5 unit=kWh
